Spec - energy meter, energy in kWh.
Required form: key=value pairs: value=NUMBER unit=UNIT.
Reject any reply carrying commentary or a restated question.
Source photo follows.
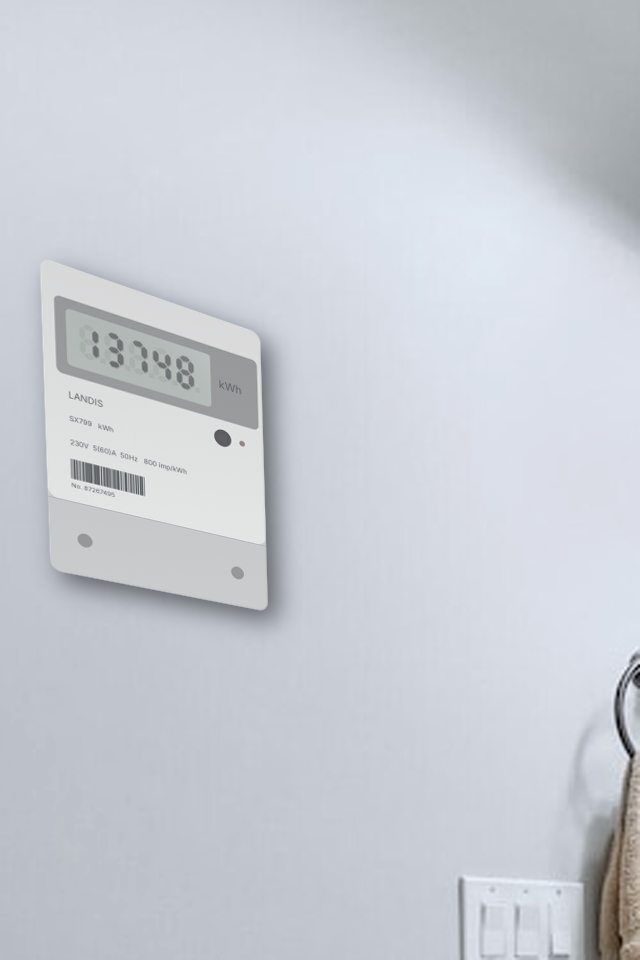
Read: value=13748 unit=kWh
